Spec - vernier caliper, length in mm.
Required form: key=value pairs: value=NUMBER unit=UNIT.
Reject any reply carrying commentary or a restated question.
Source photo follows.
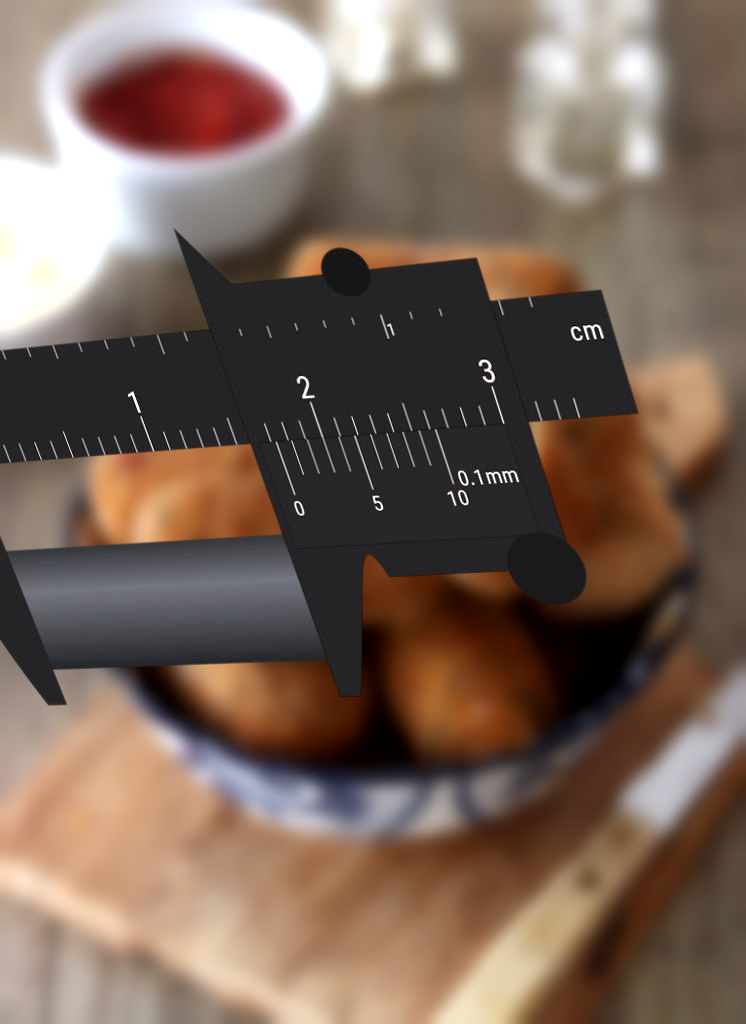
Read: value=17.3 unit=mm
